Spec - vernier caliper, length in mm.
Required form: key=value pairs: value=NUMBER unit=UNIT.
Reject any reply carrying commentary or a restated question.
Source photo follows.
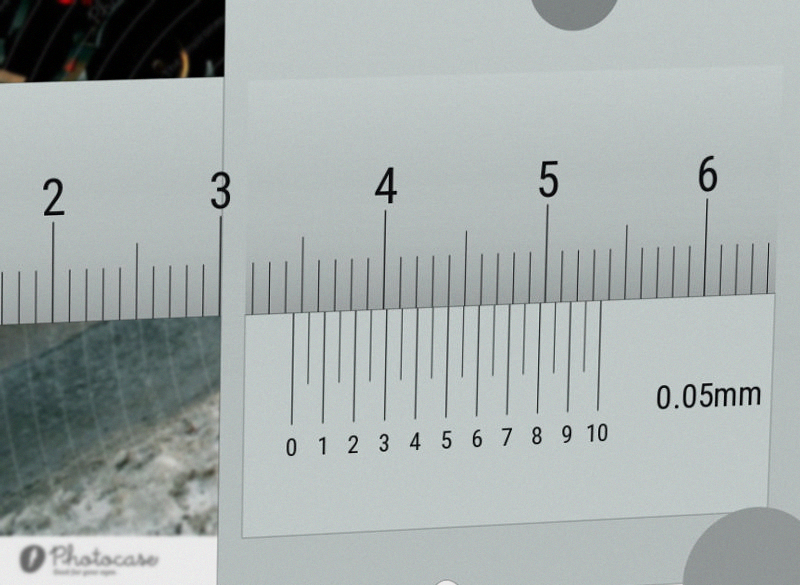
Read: value=34.5 unit=mm
